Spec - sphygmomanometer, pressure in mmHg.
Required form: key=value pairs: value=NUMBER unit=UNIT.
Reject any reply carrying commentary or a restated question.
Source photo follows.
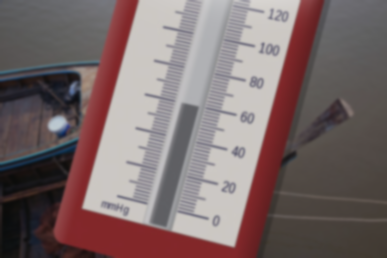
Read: value=60 unit=mmHg
